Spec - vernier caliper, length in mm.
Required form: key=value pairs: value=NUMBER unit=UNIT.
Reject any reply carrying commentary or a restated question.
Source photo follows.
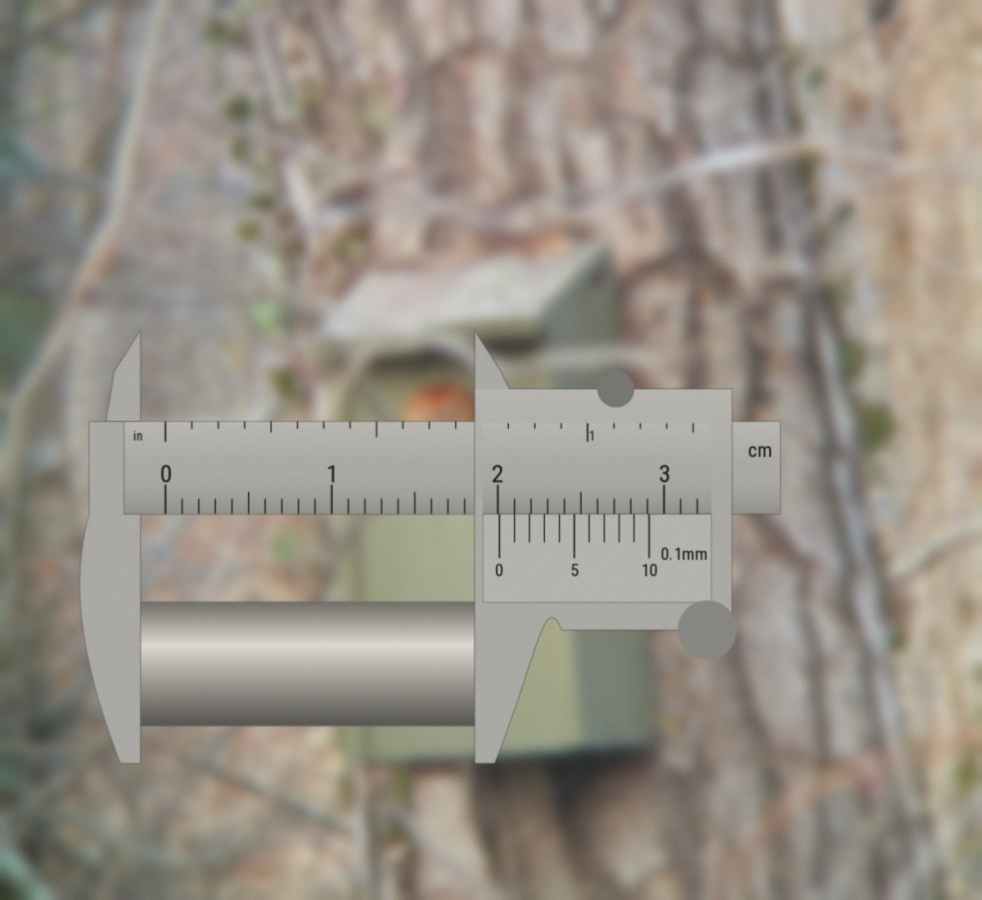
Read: value=20.1 unit=mm
